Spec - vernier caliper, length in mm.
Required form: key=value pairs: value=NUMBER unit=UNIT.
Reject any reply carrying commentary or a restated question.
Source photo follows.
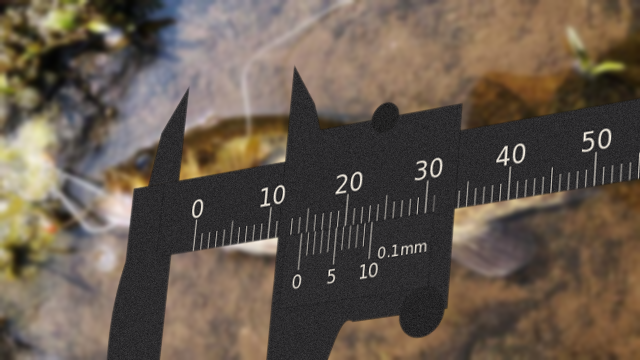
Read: value=14.4 unit=mm
